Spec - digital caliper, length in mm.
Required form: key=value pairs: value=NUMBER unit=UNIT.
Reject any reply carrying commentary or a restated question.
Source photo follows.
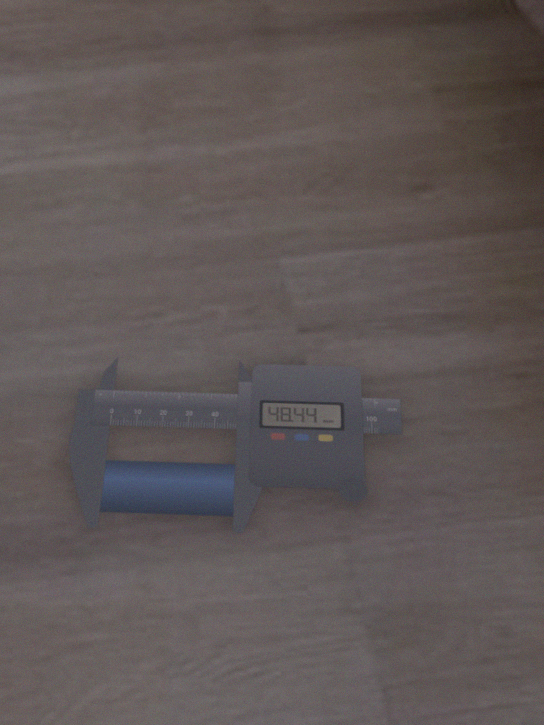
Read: value=48.44 unit=mm
